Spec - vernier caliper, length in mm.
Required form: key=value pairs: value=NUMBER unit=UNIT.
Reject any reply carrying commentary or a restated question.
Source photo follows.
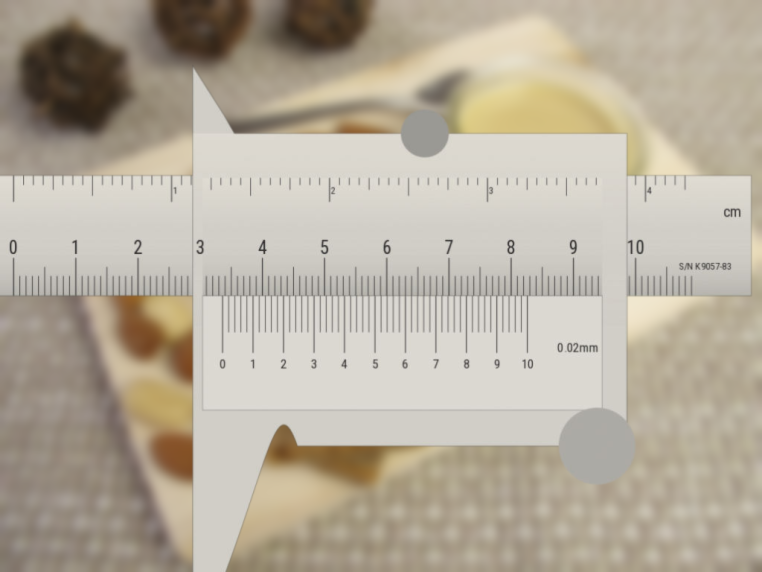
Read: value=33.6 unit=mm
